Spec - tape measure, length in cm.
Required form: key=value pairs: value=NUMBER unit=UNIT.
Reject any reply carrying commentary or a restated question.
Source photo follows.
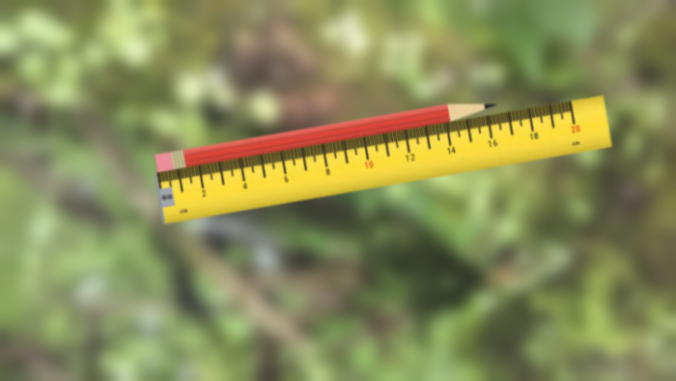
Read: value=16.5 unit=cm
